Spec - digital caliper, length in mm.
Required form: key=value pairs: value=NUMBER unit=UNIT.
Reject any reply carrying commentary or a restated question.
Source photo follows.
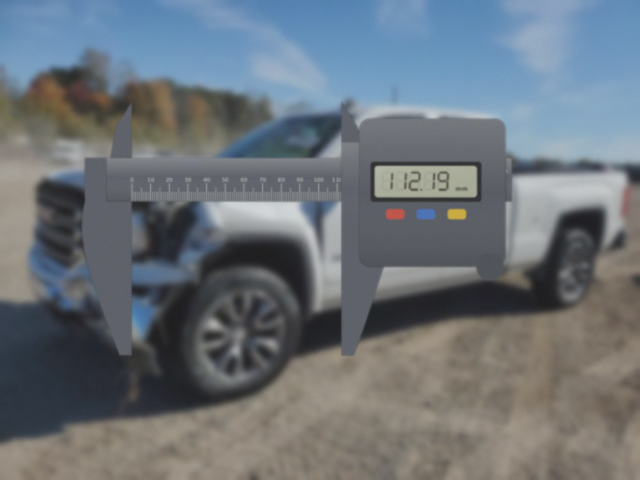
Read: value=112.19 unit=mm
